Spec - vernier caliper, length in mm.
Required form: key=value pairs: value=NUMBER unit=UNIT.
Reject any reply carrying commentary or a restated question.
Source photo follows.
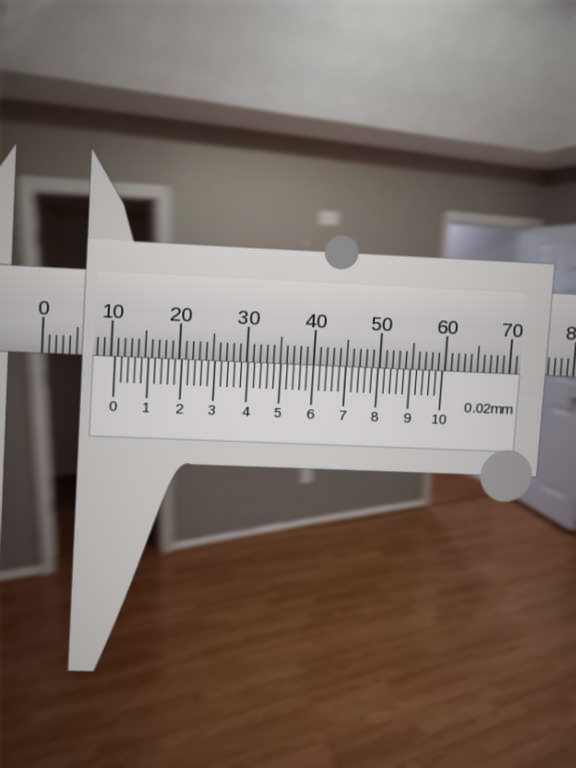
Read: value=10.6 unit=mm
